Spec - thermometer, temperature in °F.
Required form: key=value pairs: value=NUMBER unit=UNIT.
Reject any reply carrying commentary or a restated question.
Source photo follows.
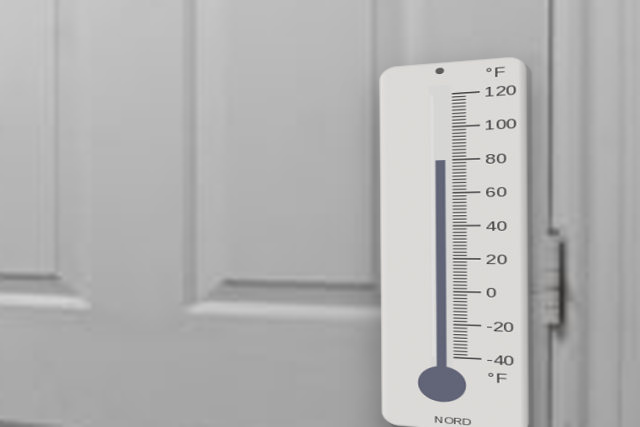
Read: value=80 unit=°F
